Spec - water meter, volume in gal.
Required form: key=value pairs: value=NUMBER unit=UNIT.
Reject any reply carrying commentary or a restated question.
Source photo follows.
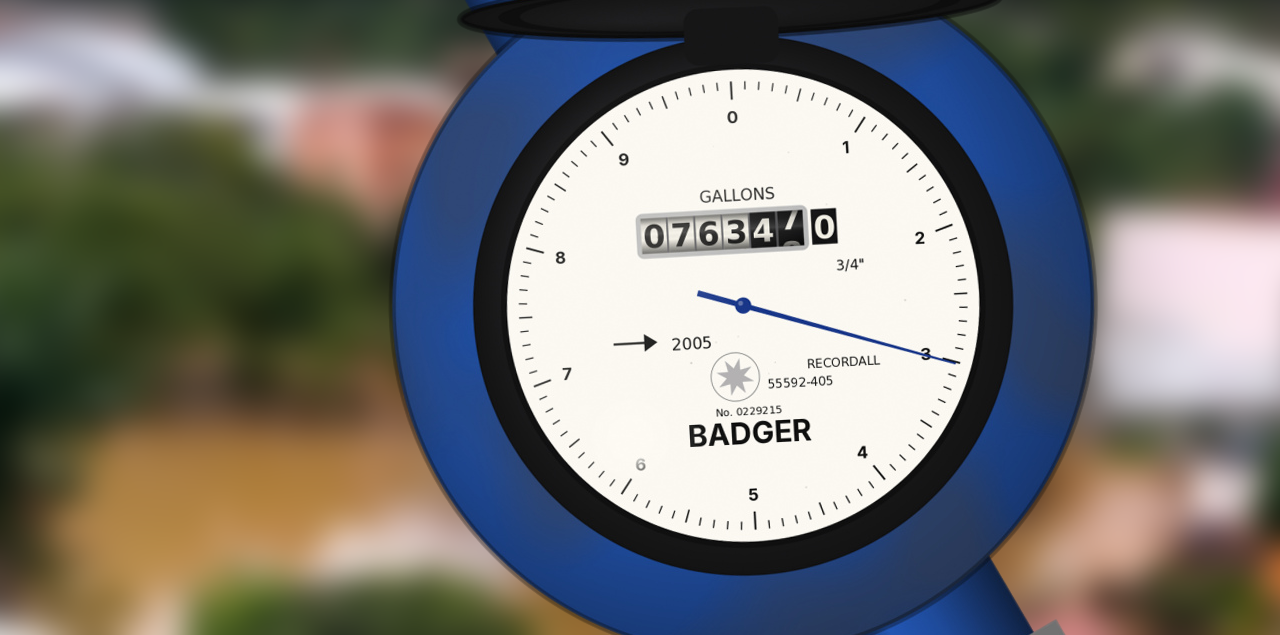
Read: value=763473.0 unit=gal
